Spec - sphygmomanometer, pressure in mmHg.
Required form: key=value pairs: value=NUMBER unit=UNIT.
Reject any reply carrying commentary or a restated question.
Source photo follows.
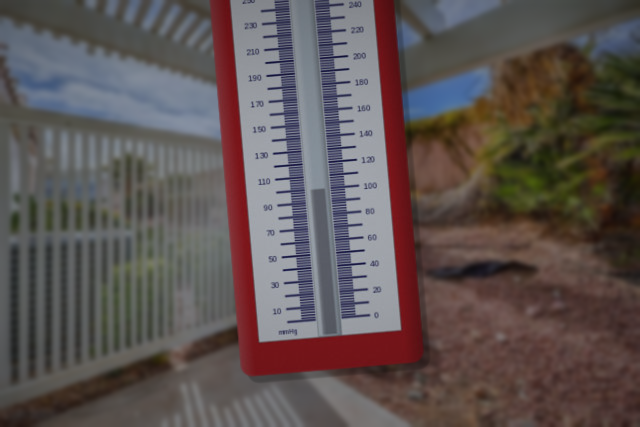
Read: value=100 unit=mmHg
